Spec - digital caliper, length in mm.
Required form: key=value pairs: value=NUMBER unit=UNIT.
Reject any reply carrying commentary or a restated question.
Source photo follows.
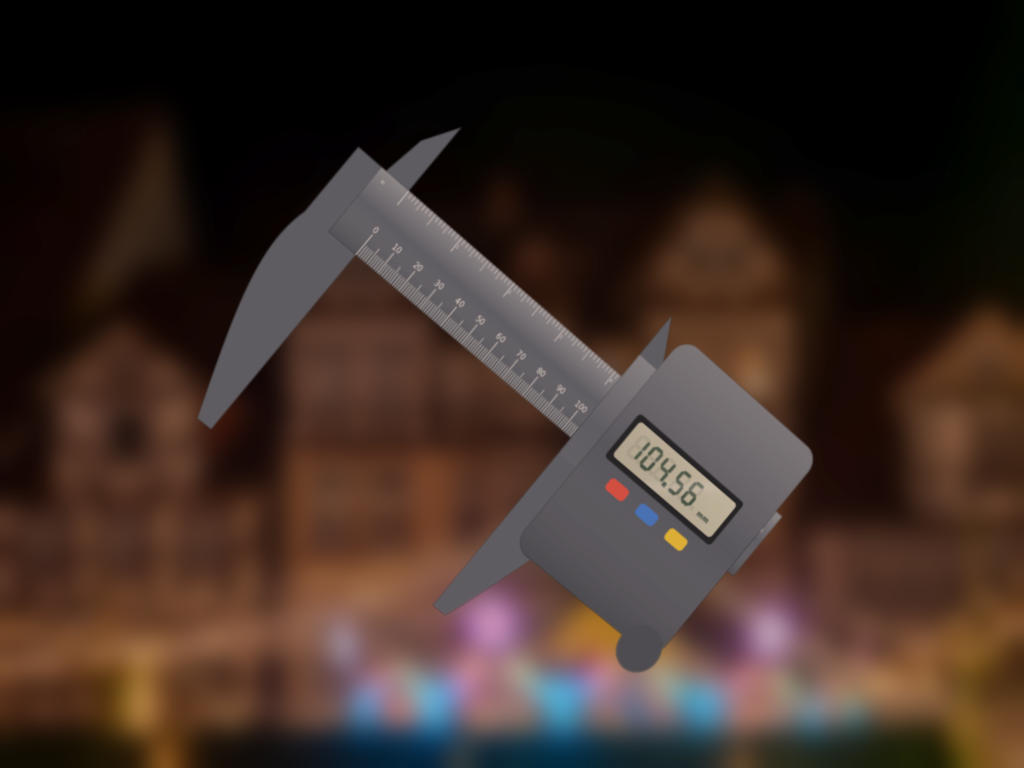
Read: value=104.56 unit=mm
